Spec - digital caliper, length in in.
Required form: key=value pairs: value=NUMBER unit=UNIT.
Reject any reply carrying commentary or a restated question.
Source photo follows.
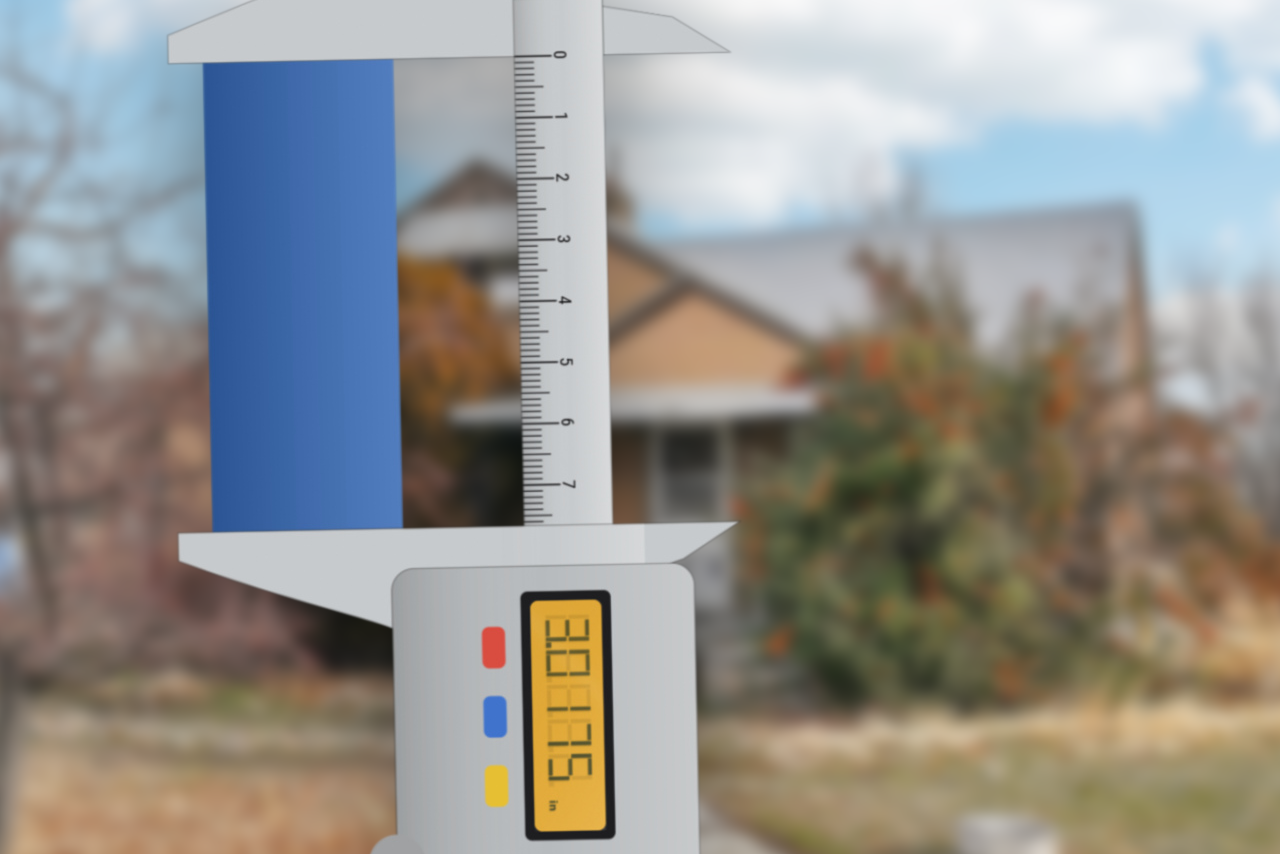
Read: value=3.0175 unit=in
